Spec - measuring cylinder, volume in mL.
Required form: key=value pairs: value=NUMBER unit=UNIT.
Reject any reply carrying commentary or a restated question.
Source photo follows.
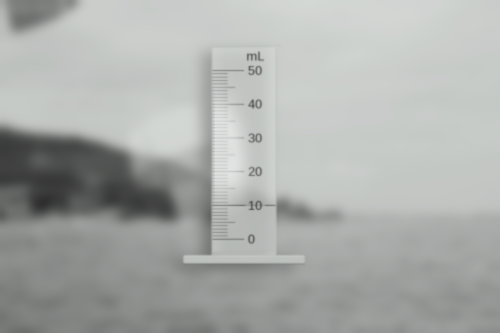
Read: value=10 unit=mL
